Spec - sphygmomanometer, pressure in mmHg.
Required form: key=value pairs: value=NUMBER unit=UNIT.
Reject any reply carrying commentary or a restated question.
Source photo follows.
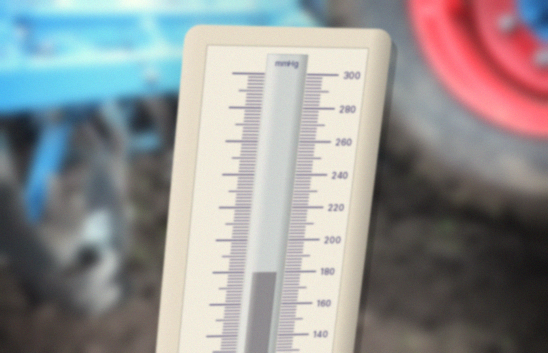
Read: value=180 unit=mmHg
